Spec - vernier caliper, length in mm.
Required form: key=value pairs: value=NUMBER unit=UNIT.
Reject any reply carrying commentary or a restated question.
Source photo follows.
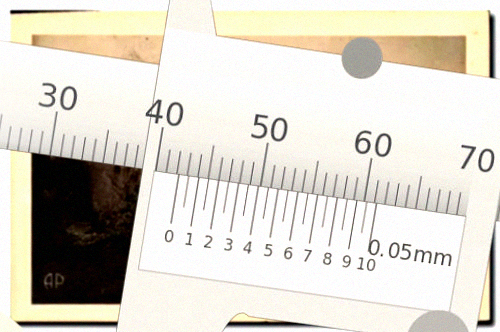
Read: value=42.2 unit=mm
